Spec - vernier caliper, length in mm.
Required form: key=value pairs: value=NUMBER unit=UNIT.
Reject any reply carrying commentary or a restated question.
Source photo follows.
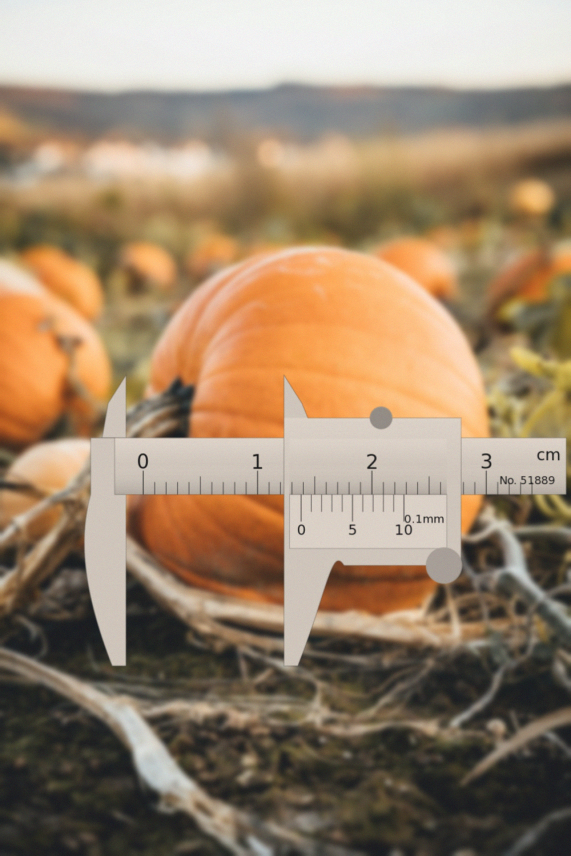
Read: value=13.8 unit=mm
